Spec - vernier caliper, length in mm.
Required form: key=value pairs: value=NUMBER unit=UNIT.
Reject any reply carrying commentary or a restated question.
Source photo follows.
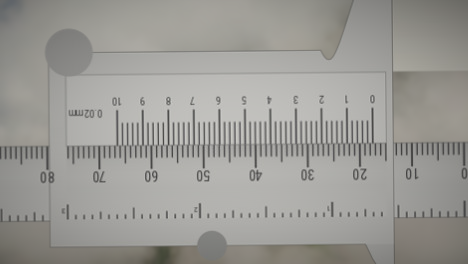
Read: value=17.5 unit=mm
